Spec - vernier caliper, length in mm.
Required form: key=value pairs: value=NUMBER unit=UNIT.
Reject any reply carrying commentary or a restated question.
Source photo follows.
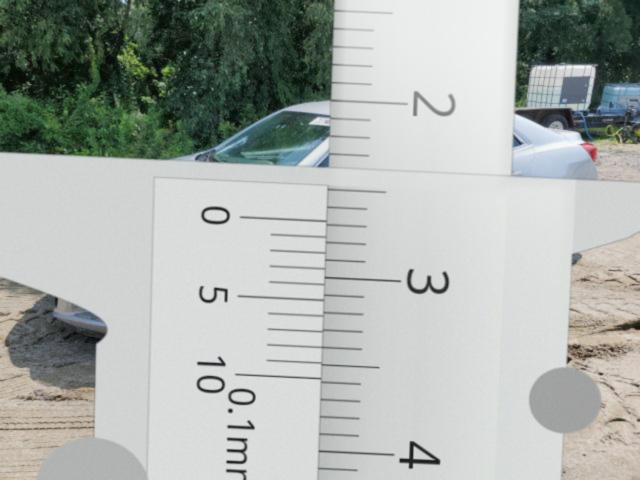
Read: value=26.8 unit=mm
